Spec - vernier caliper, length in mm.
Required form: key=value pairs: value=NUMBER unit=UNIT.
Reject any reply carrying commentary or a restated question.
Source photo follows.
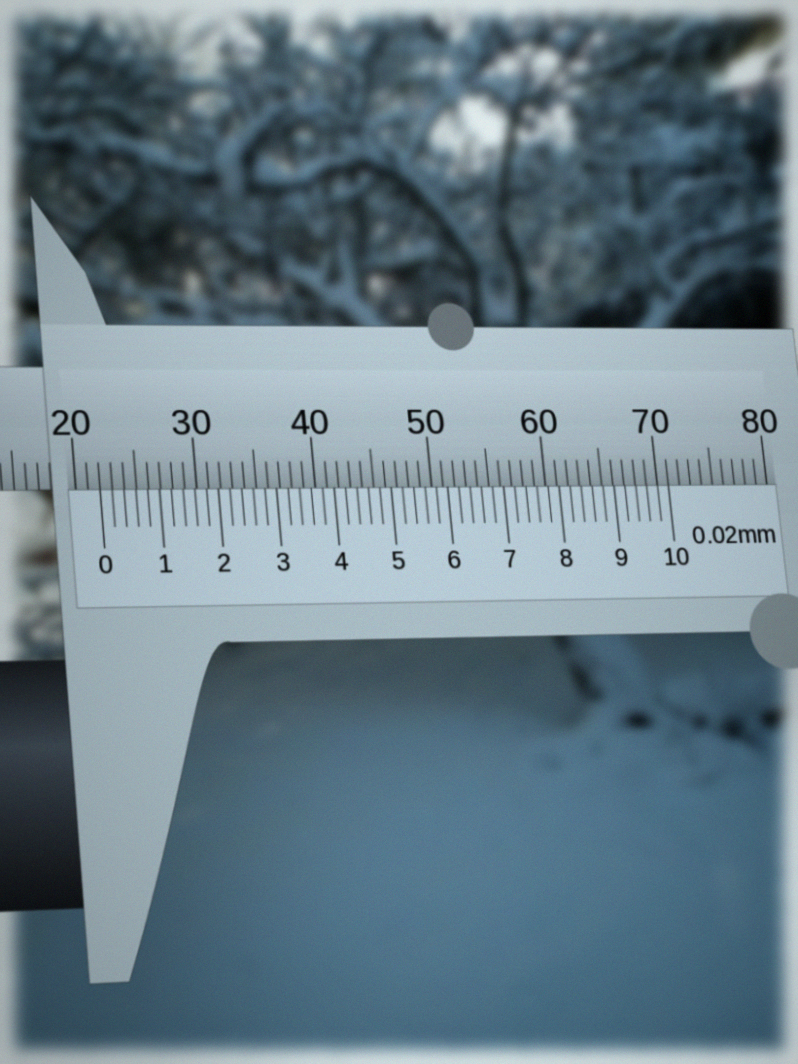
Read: value=22.0 unit=mm
